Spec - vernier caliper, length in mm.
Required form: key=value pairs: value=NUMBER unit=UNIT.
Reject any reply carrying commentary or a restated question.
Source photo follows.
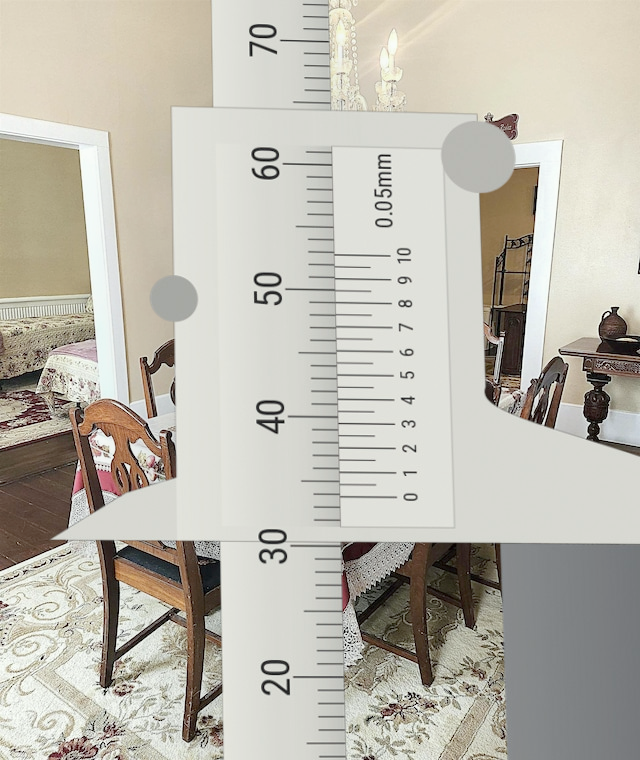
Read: value=33.8 unit=mm
